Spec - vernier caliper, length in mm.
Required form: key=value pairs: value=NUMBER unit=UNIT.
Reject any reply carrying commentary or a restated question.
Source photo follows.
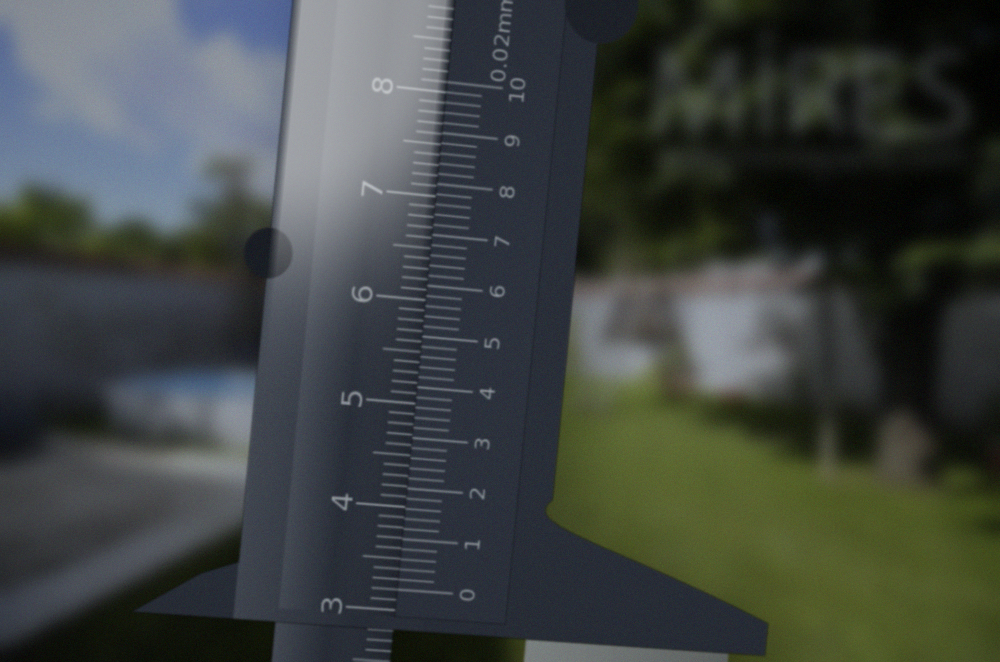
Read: value=32.0 unit=mm
